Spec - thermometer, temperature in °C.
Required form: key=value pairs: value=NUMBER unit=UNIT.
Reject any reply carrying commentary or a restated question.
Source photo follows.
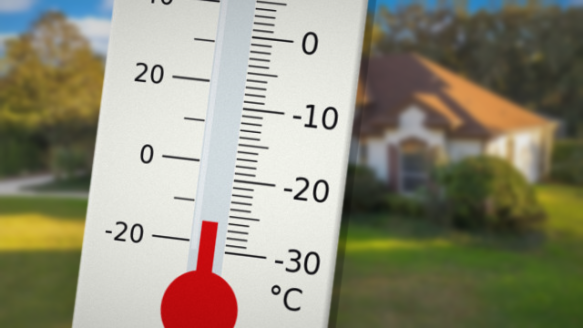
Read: value=-26 unit=°C
